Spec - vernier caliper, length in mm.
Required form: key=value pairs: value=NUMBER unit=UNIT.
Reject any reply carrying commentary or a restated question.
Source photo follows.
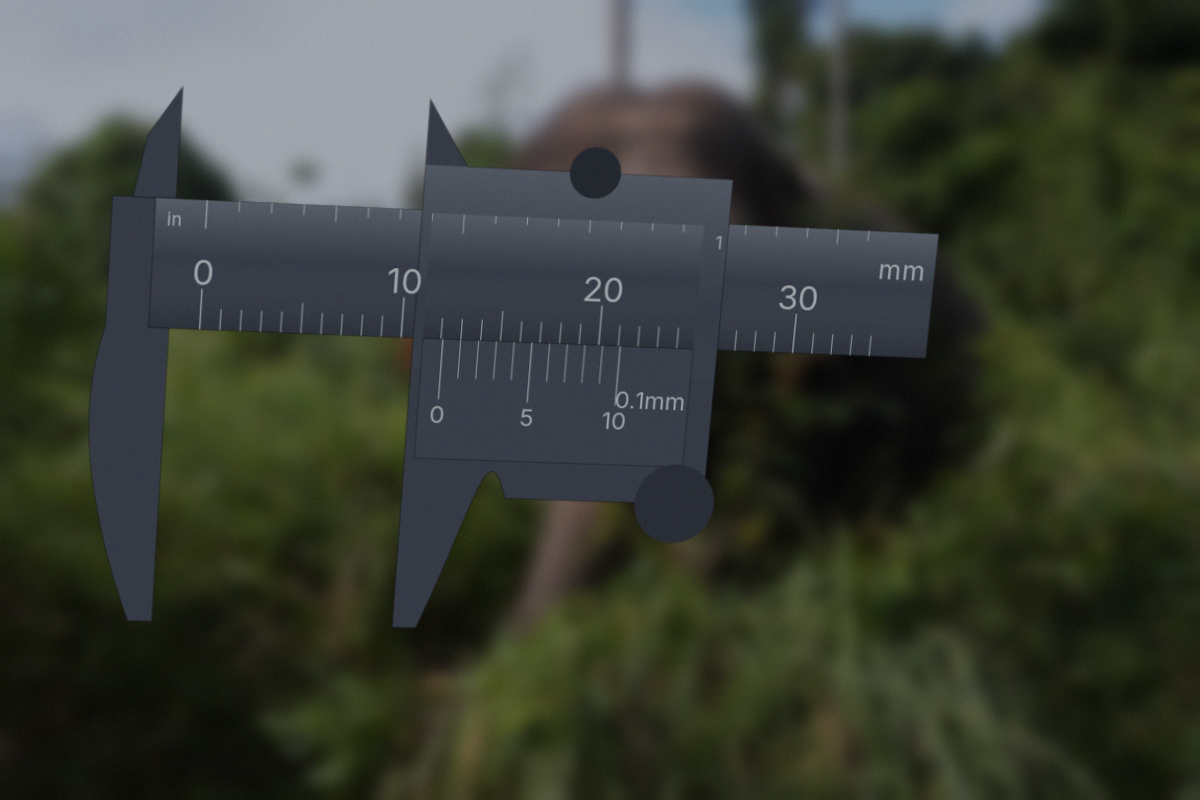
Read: value=12.1 unit=mm
